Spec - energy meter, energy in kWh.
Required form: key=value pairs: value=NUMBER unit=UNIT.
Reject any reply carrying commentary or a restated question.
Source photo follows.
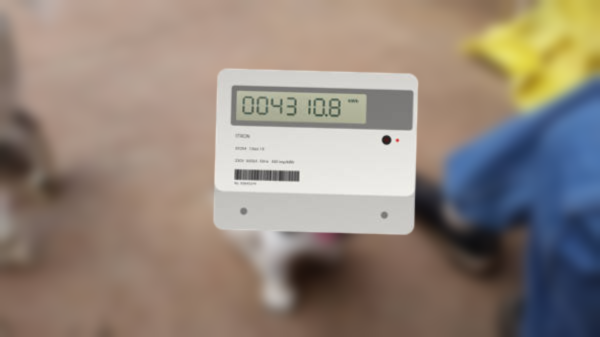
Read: value=4310.8 unit=kWh
